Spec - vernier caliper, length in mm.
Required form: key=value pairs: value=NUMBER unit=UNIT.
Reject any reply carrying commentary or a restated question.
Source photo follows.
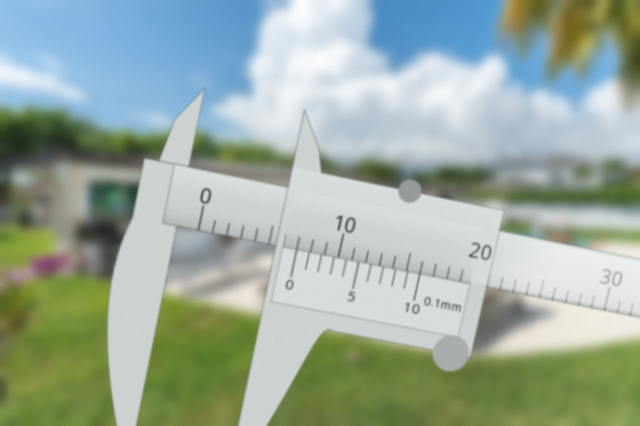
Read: value=7.0 unit=mm
